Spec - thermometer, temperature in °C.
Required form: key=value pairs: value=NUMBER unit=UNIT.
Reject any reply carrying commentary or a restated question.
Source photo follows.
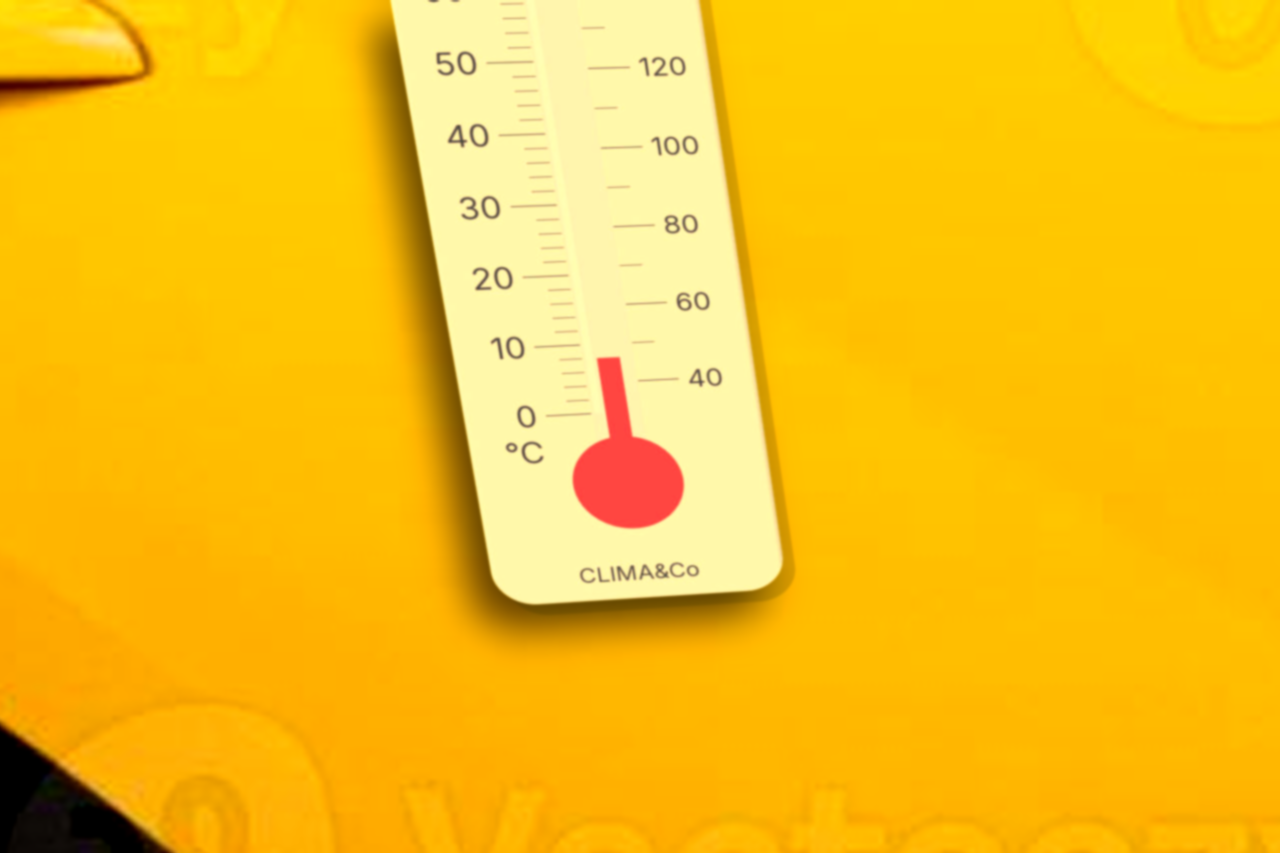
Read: value=8 unit=°C
